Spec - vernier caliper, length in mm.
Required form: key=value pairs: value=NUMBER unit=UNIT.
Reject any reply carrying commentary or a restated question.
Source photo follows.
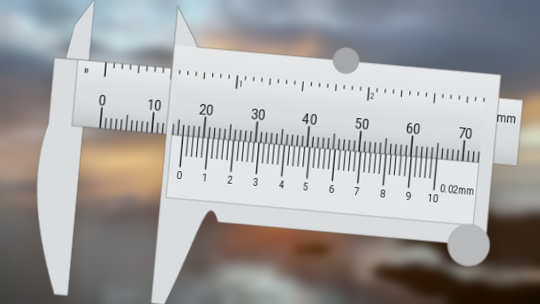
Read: value=16.0 unit=mm
